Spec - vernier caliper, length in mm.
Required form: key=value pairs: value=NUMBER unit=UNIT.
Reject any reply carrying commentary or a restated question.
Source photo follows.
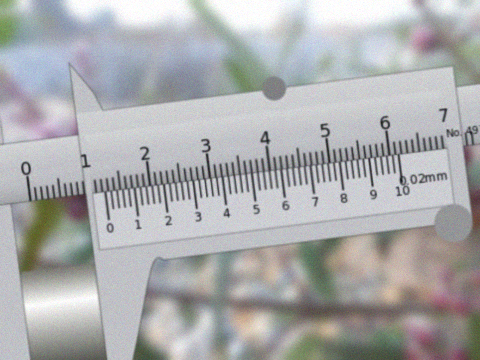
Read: value=12.5 unit=mm
